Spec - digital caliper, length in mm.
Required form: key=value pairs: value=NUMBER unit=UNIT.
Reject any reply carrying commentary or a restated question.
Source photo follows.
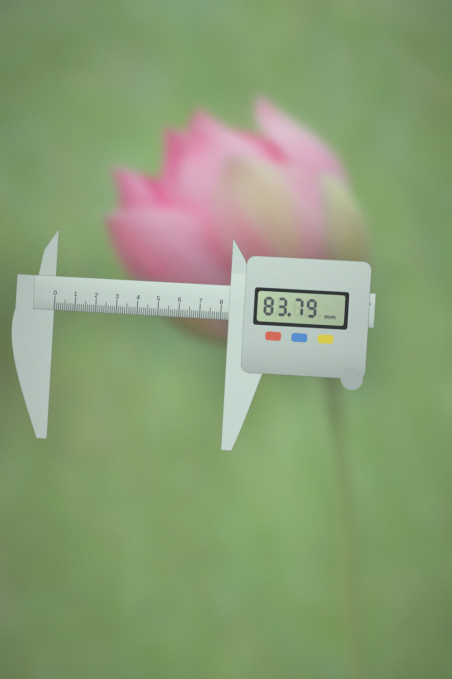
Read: value=83.79 unit=mm
